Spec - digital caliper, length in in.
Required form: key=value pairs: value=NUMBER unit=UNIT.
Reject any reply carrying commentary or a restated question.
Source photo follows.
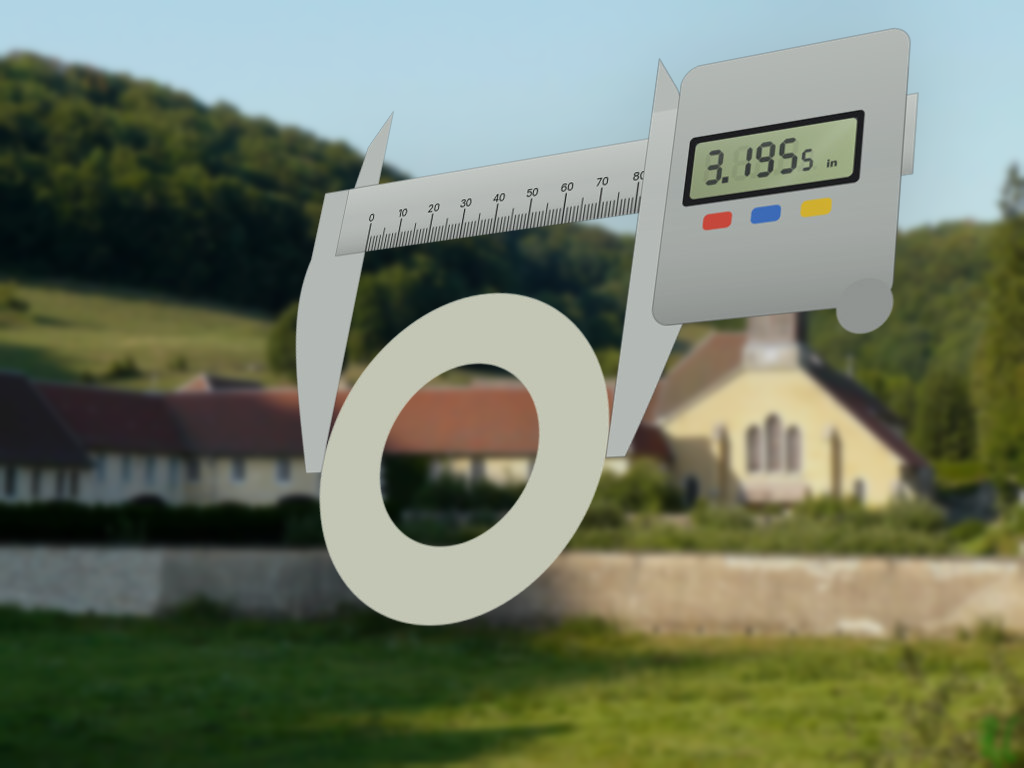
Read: value=3.1955 unit=in
